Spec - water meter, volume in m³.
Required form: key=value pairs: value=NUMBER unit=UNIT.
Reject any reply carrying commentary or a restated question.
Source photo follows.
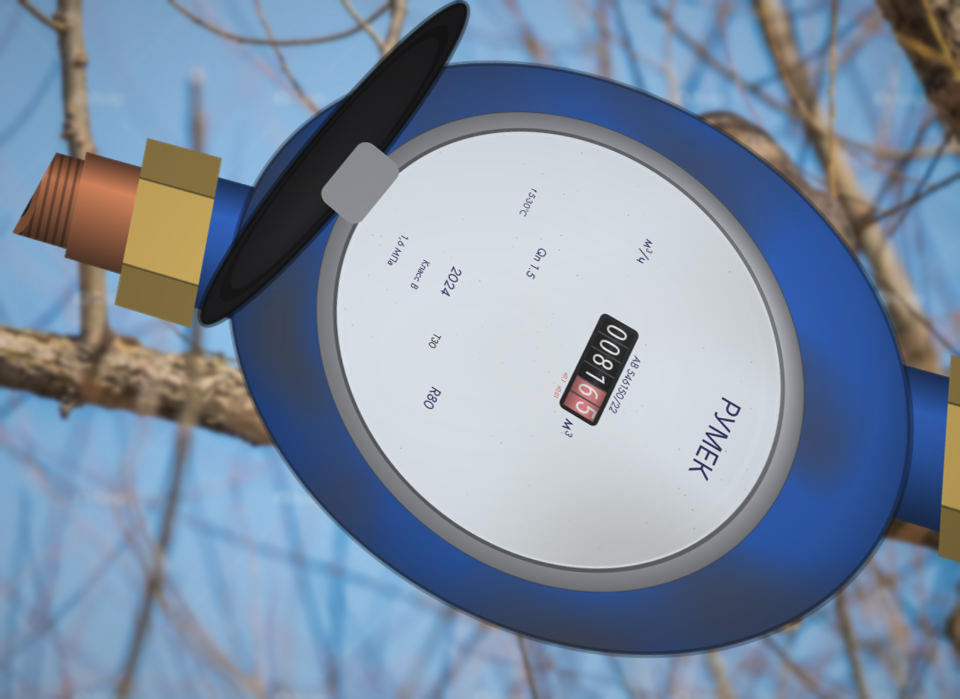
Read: value=81.65 unit=m³
